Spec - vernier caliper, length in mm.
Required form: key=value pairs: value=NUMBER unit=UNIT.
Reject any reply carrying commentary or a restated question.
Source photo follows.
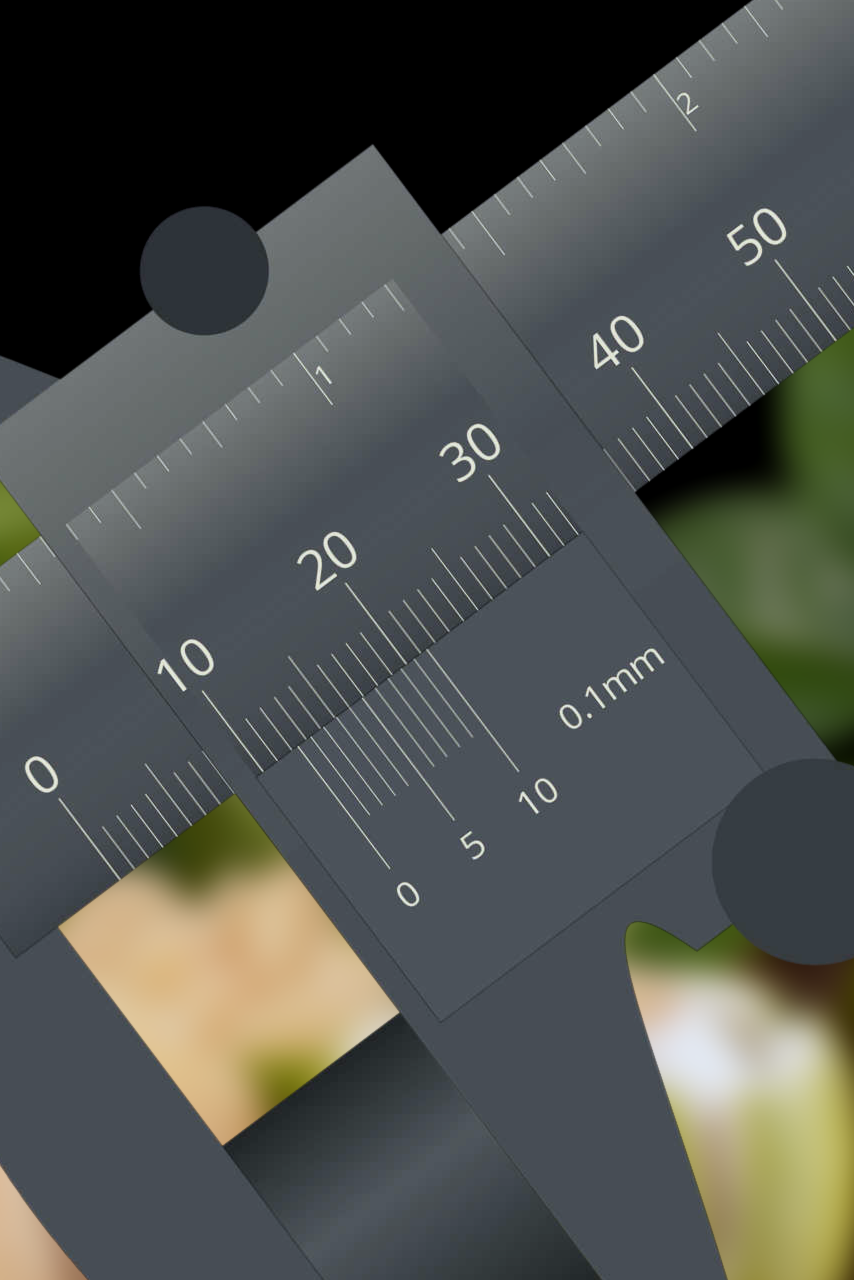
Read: value=12.4 unit=mm
